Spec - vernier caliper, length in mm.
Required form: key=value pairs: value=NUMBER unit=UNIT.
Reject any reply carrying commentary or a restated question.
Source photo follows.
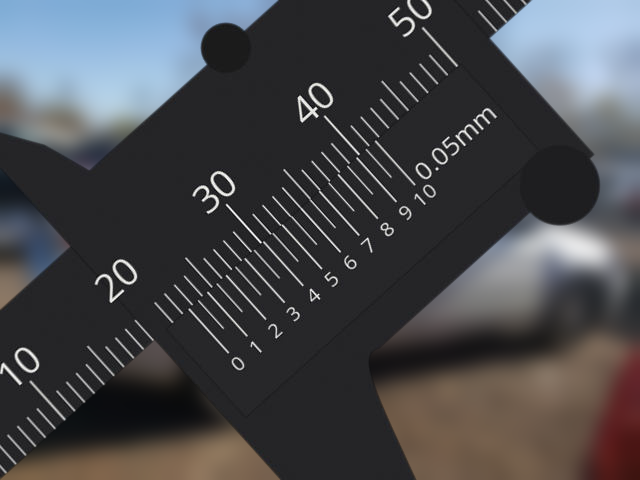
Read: value=22.6 unit=mm
